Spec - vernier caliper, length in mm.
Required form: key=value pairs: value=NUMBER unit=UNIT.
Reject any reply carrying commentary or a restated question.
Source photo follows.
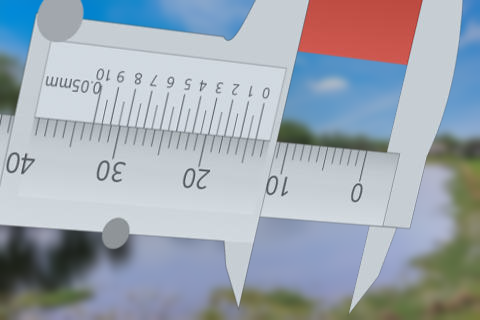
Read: value=14.0 unit=mm
